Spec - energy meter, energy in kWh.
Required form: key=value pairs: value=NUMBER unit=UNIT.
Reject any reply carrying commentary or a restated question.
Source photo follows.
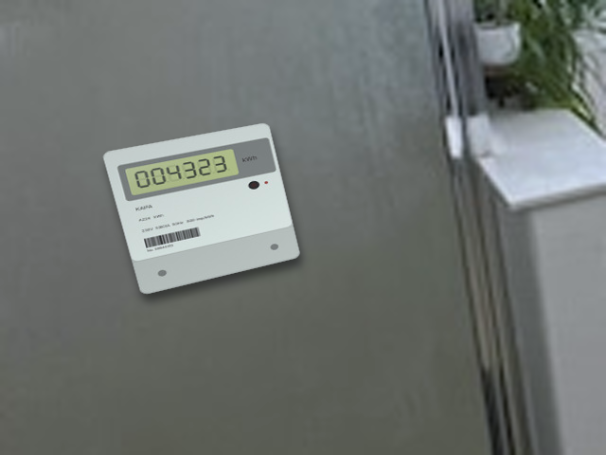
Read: value=4323 unit=kWh
